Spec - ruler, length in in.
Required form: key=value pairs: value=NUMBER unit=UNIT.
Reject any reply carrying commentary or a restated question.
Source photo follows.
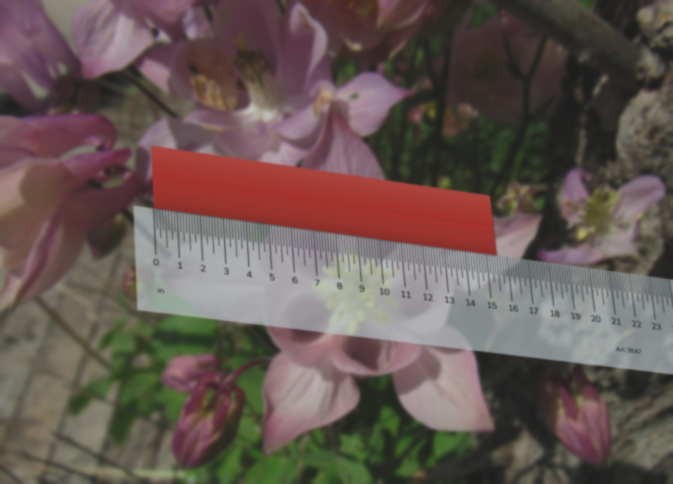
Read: value=15.5 unit=in
